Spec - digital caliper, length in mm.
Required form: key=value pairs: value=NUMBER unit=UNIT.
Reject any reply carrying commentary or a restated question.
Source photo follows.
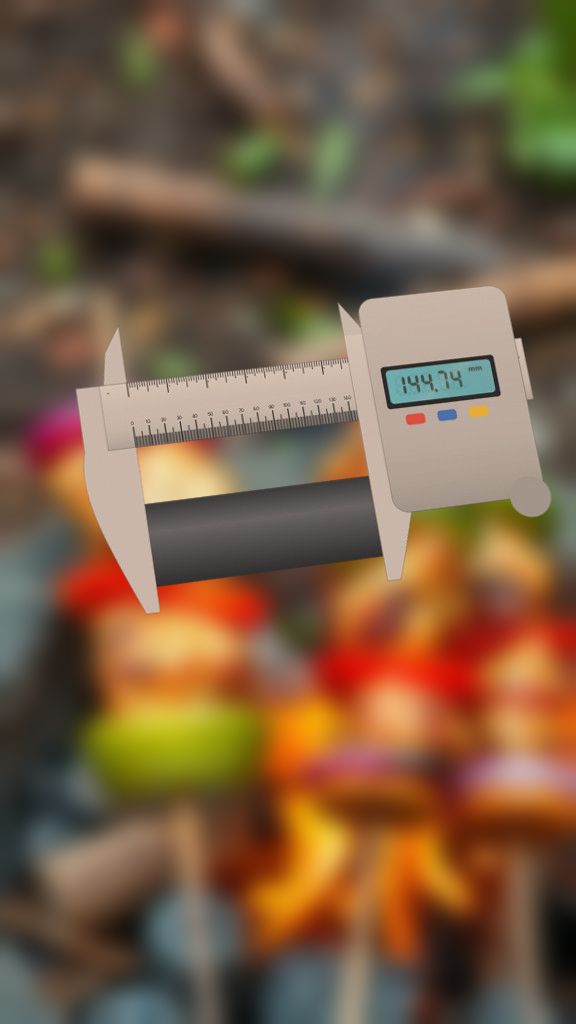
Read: value=144.74 unit=mm
